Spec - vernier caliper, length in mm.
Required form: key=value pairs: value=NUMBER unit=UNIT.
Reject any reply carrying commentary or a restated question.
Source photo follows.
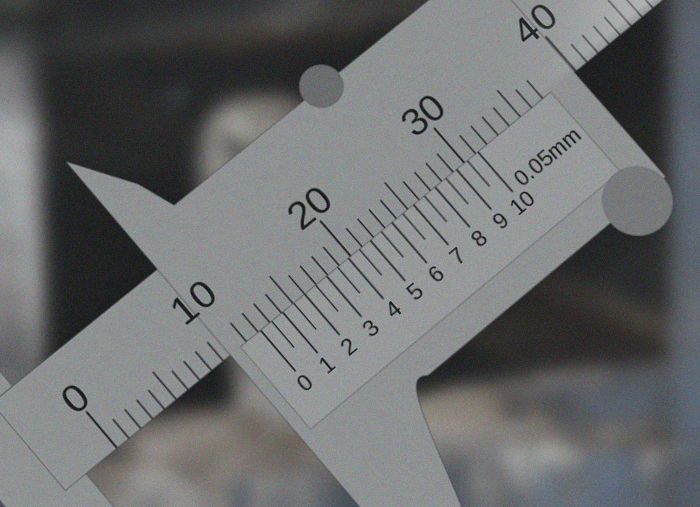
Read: value=12.2 unit=mm
